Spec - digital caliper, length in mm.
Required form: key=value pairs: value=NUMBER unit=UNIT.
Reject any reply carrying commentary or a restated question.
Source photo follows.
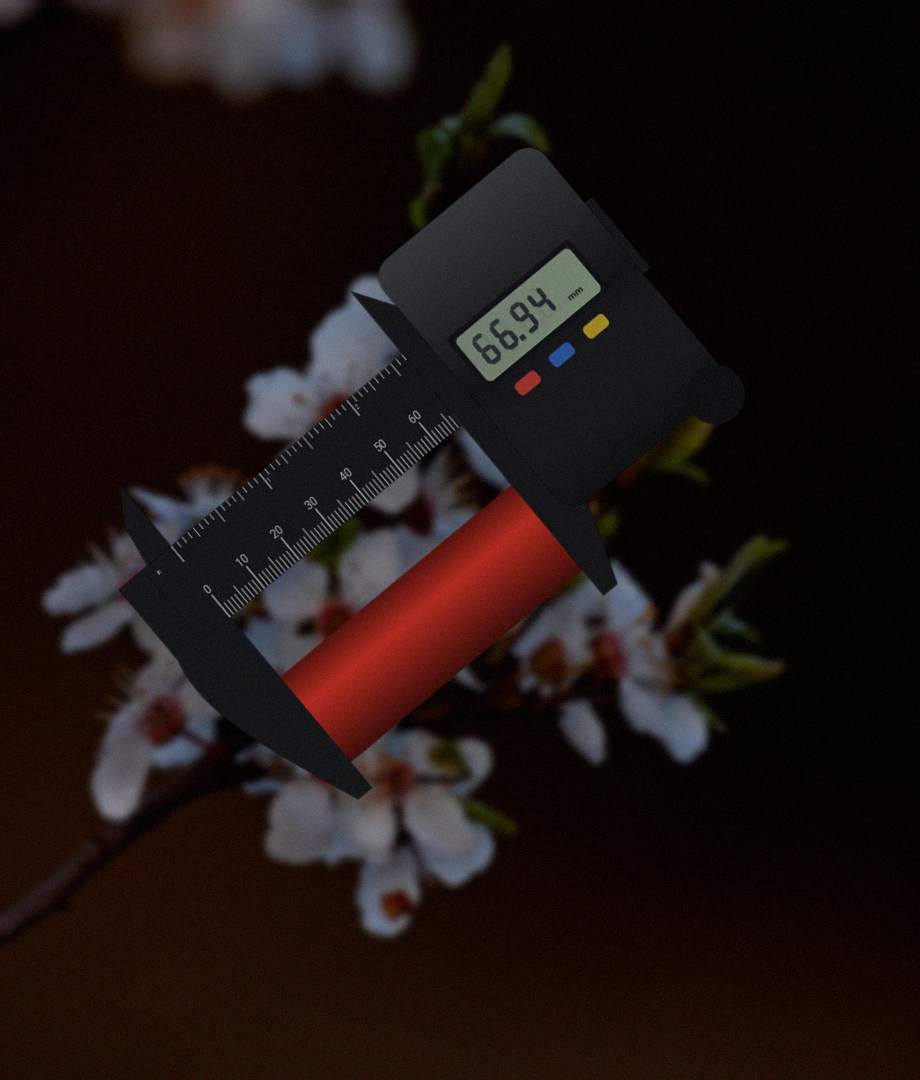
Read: value=66.94 unit=mm
